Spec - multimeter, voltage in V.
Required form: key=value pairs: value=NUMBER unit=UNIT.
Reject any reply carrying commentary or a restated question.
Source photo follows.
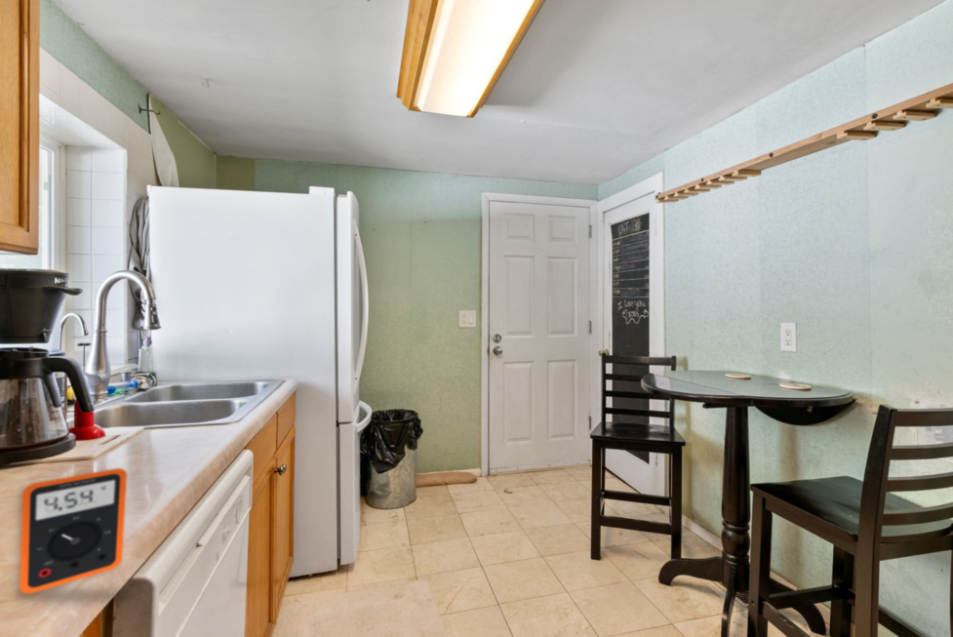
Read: value=4.54 unit=V
